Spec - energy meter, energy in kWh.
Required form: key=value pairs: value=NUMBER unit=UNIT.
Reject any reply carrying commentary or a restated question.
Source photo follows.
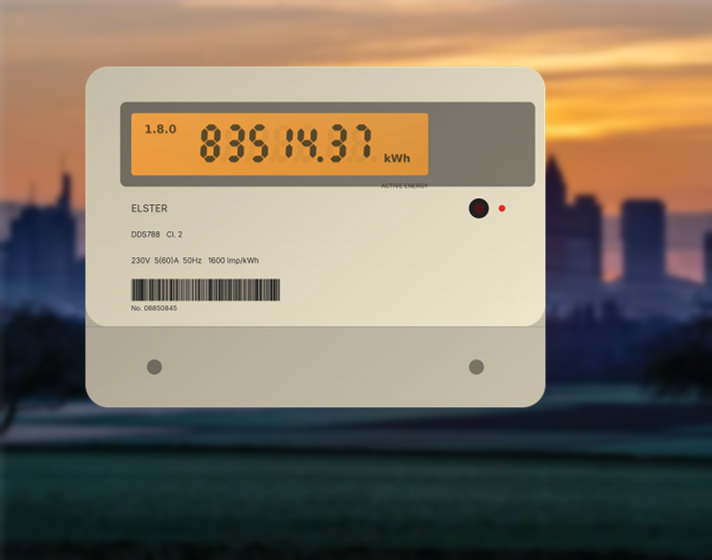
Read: value=83514.37 unit=kWh
